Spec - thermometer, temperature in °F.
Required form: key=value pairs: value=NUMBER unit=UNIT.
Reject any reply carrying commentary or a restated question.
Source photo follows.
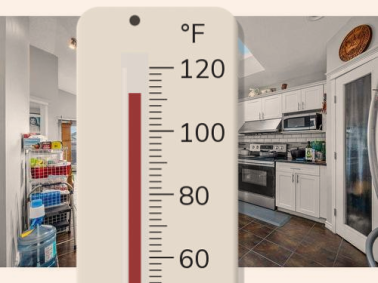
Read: value=112 unit=°F
